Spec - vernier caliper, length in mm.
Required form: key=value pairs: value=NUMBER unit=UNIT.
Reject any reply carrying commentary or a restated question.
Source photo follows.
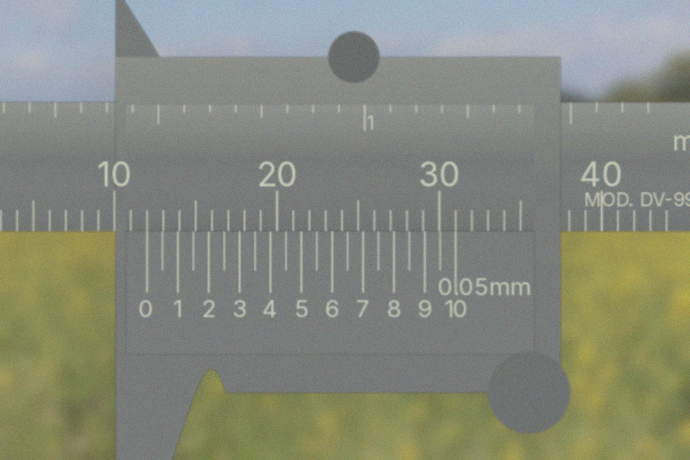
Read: value=12.0 unit=mm
